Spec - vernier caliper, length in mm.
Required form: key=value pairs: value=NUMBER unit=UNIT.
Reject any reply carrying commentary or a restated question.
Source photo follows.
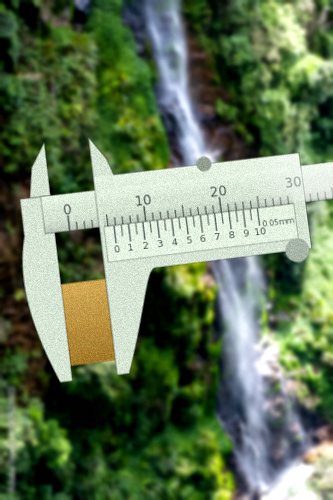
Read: value=5.8 unit=mm
